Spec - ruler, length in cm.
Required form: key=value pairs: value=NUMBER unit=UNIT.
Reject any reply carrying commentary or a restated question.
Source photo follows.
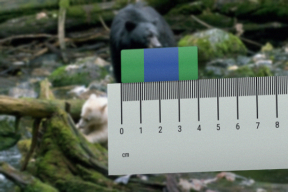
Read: value=4 unit=cm
